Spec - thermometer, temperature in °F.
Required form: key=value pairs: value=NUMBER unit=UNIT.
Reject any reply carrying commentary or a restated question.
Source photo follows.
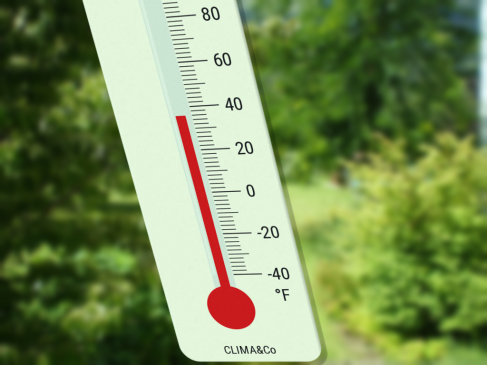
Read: value=36 unit=°F
